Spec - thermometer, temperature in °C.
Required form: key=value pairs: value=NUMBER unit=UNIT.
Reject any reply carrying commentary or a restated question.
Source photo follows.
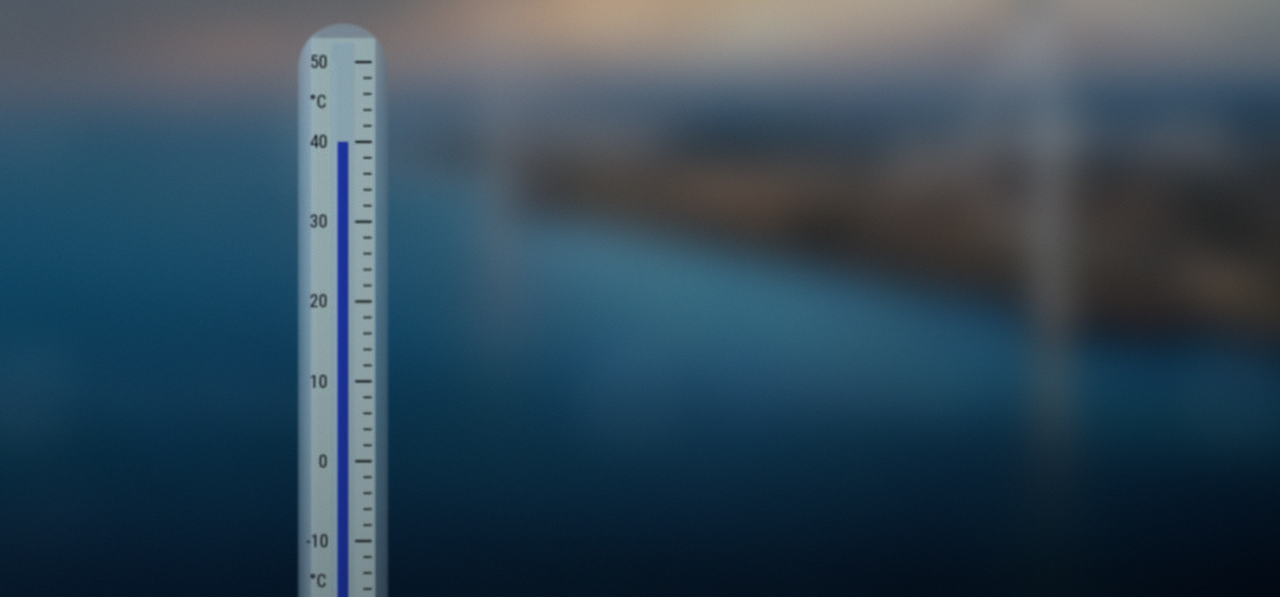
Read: value=40 unit=°C
